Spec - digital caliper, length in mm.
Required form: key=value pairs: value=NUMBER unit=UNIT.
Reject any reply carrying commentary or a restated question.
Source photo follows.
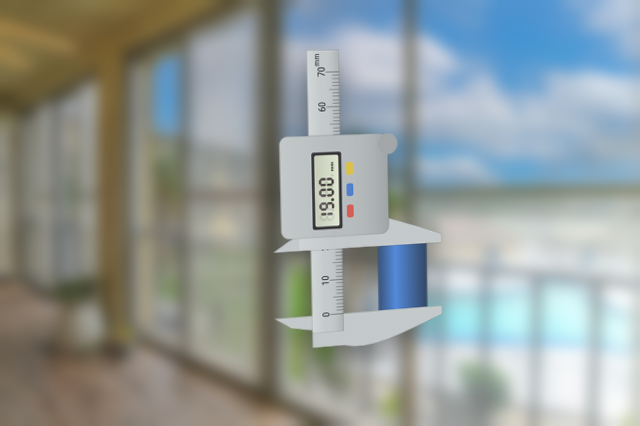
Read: value=19.00 unit=mm
